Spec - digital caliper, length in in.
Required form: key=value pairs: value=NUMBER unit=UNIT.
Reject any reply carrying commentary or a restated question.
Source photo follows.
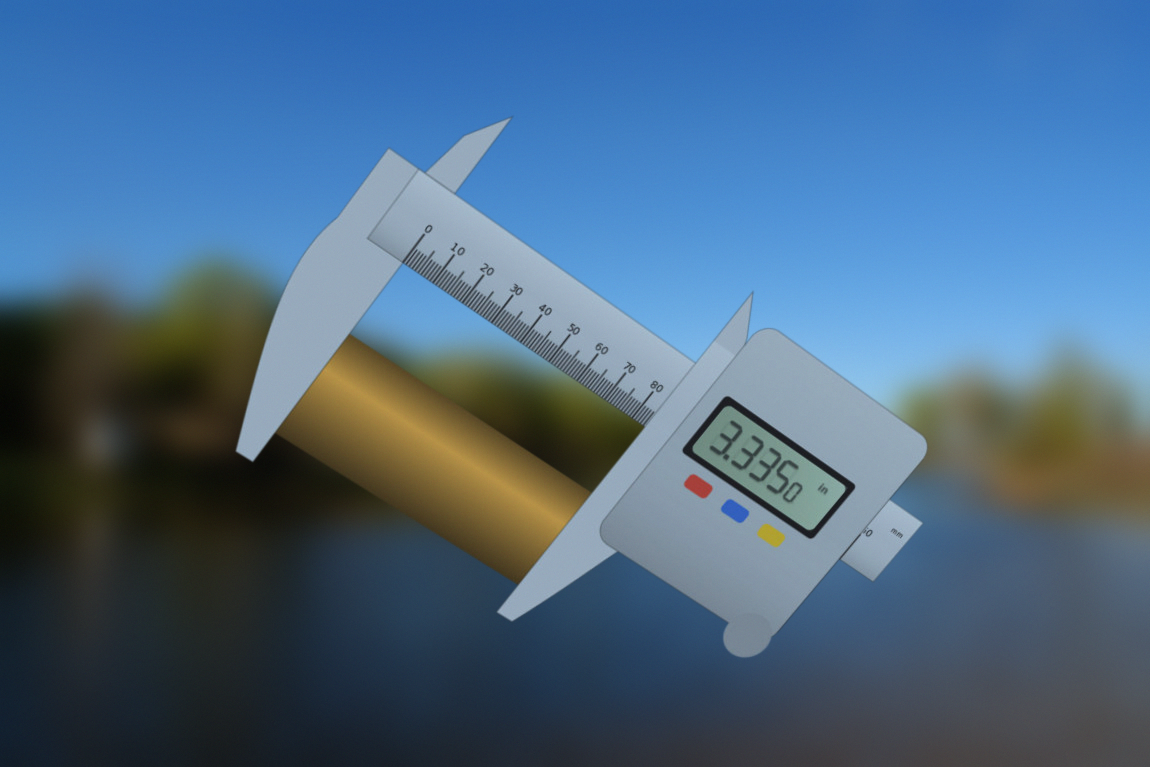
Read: value=3.3350 unit=in
